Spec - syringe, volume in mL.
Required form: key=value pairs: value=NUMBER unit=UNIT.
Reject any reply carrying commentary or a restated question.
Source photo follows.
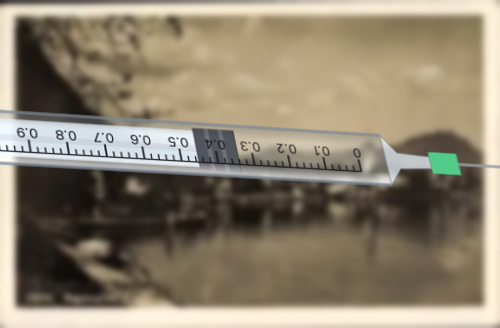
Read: value=0.34 unit=mL
